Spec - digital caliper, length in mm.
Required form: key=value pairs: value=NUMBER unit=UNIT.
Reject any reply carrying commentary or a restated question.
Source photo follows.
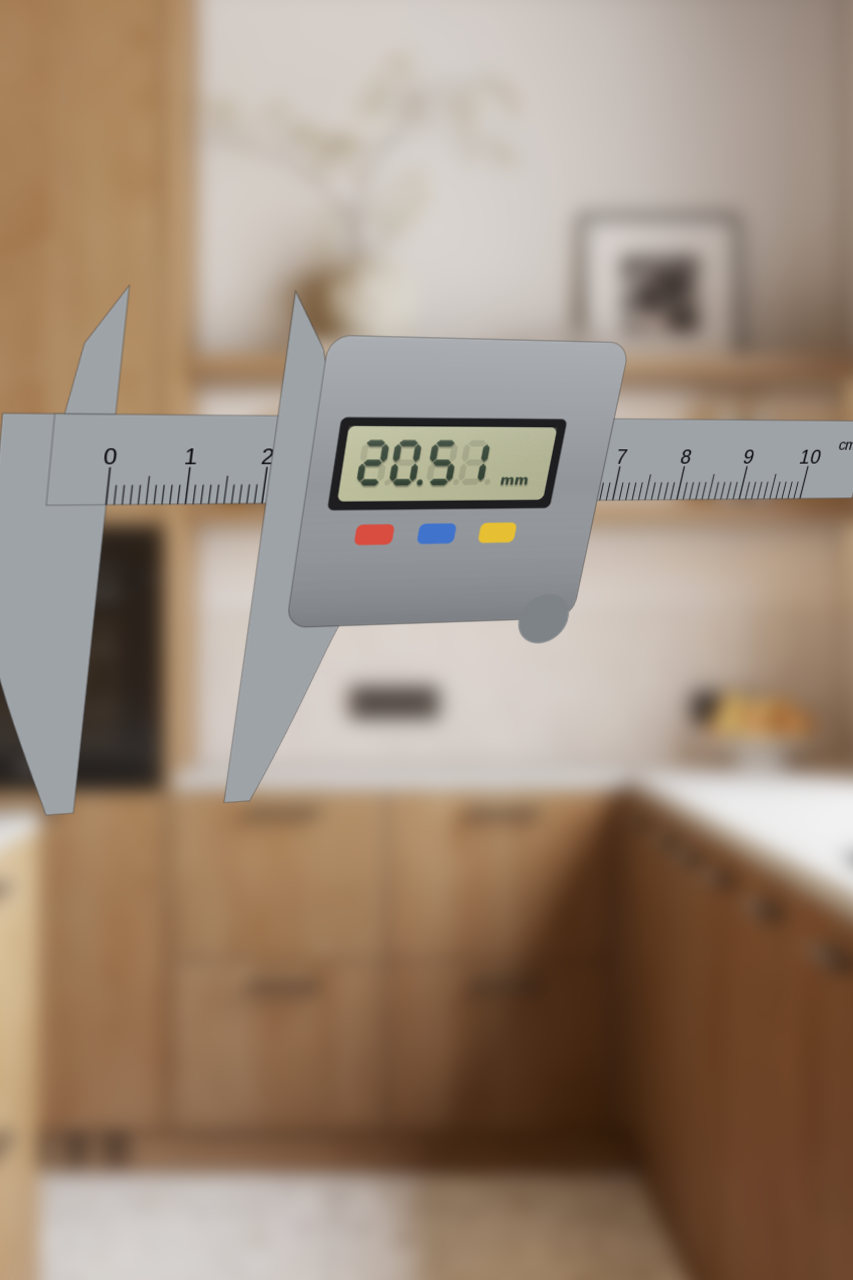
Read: value=20.51 unit=mm
